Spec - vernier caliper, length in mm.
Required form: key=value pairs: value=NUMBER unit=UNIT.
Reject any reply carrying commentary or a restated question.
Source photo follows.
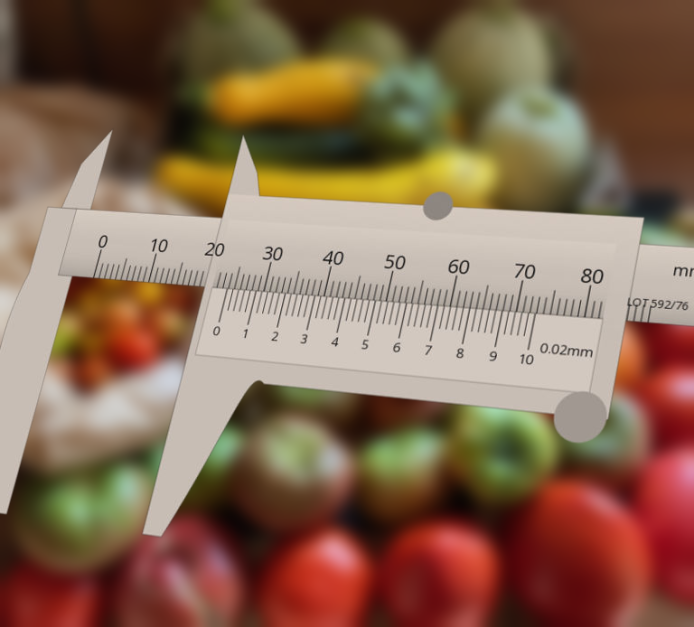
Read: value=23.8 unit=mm
